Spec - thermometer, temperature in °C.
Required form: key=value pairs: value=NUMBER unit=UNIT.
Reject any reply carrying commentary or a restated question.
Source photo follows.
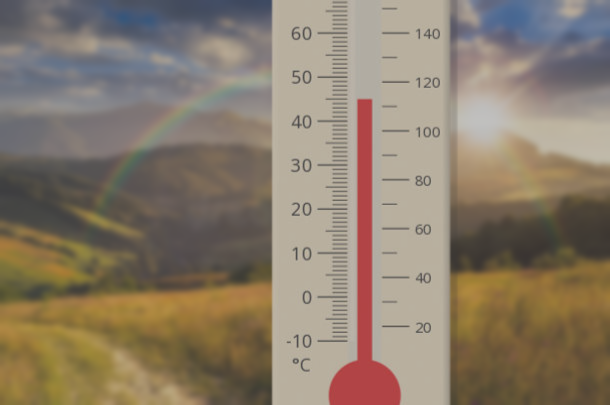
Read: value=45 unit=°C
